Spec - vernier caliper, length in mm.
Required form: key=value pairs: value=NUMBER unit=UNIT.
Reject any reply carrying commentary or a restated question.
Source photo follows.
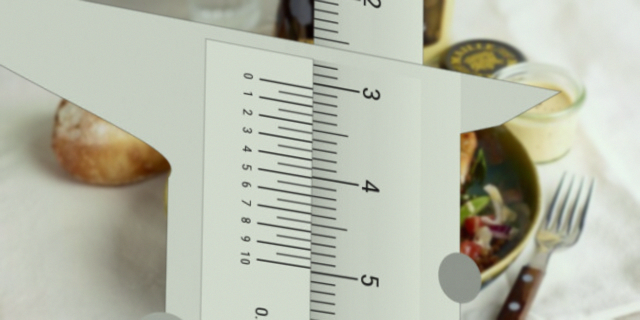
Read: value=30.6 unit=mm
